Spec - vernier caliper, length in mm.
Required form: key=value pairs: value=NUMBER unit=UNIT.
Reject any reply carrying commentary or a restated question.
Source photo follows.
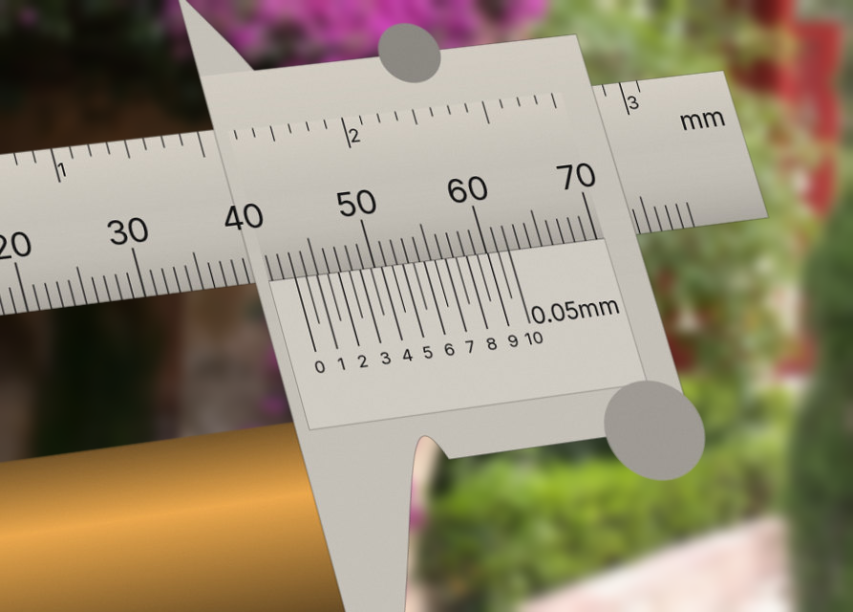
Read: value=43.0 unit=mm
